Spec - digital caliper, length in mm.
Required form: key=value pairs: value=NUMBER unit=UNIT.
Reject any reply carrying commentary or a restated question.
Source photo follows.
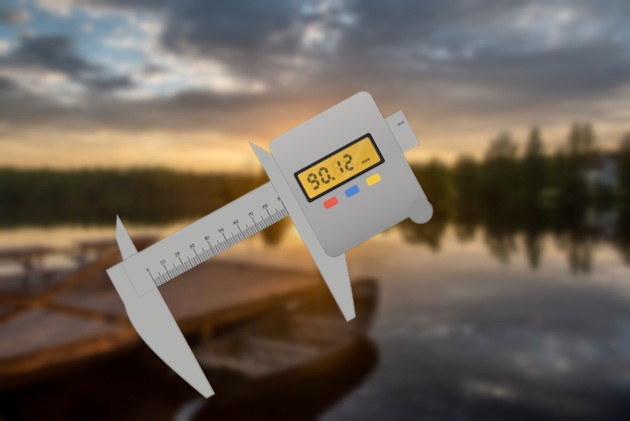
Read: value=90.12 unit=mm
